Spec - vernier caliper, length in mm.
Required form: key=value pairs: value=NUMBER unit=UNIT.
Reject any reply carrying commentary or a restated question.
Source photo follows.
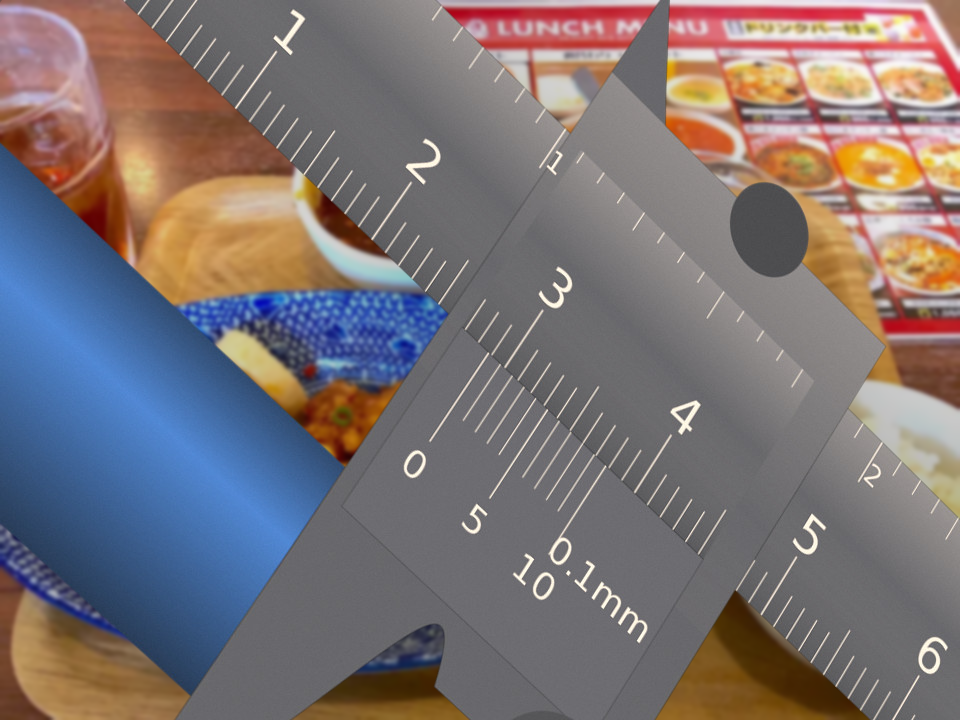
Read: value=28.8 unit=mm
